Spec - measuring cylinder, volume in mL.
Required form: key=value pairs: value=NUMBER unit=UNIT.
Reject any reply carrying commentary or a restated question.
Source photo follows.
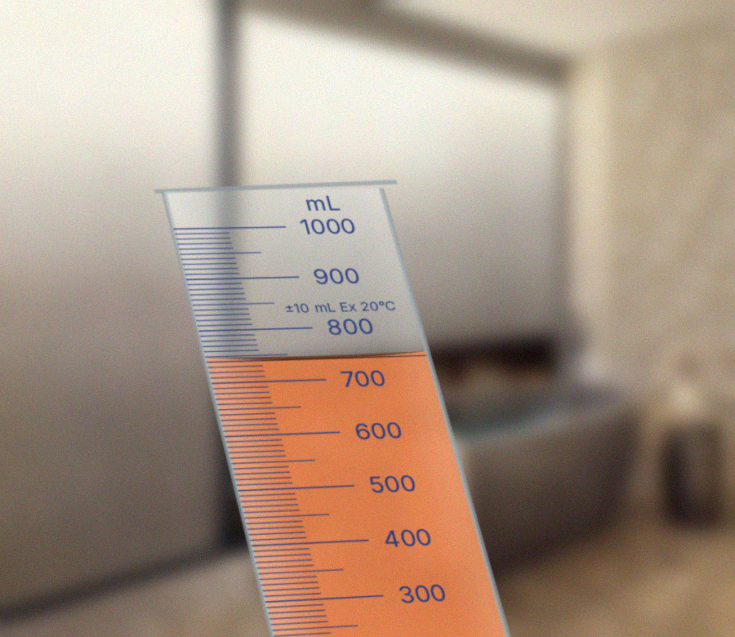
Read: value=740 unit=mL
